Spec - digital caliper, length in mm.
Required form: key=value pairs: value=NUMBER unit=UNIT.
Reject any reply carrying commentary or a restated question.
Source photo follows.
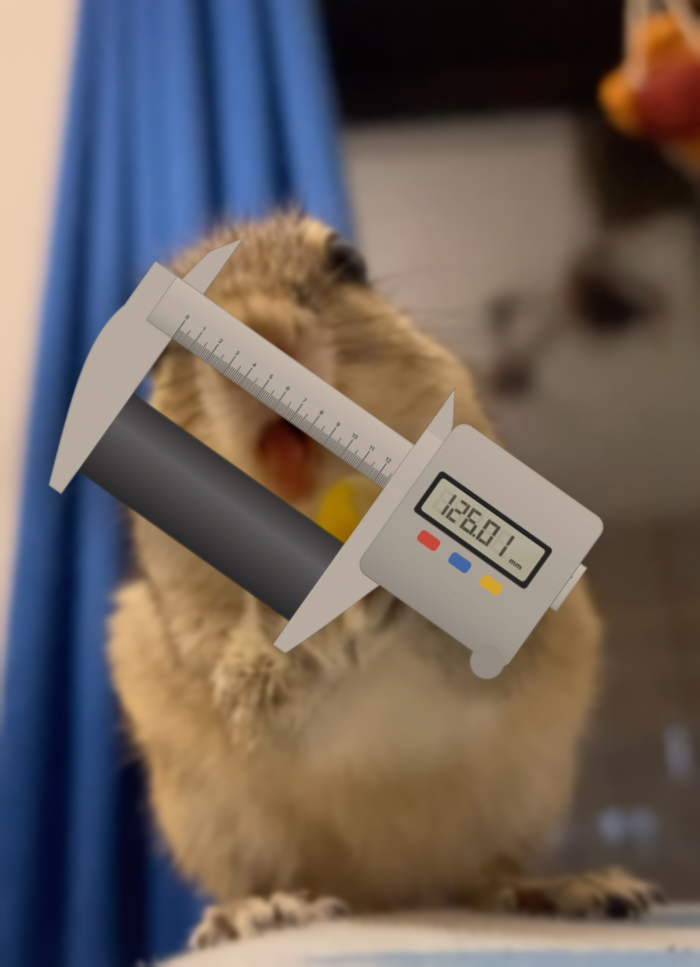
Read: value=126.01 unit=mm
